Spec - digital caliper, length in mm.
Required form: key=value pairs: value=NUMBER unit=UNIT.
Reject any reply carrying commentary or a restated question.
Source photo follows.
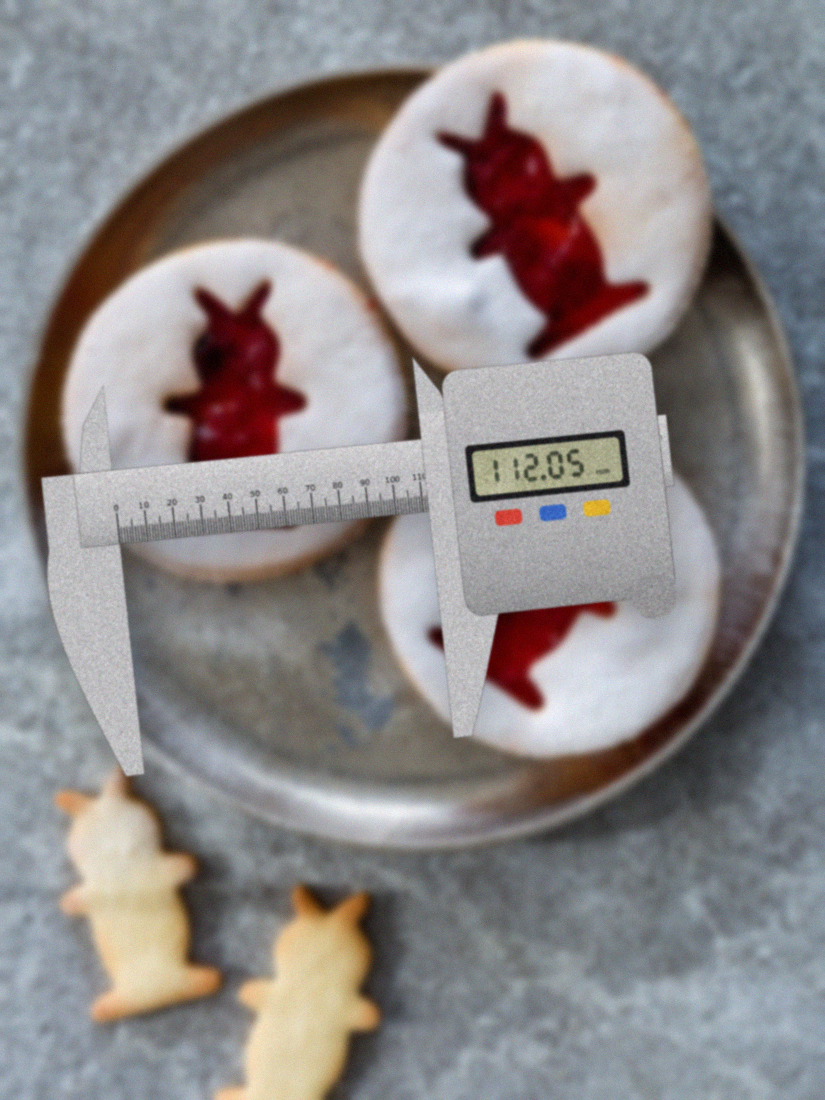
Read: value=112.05 unit=mm
